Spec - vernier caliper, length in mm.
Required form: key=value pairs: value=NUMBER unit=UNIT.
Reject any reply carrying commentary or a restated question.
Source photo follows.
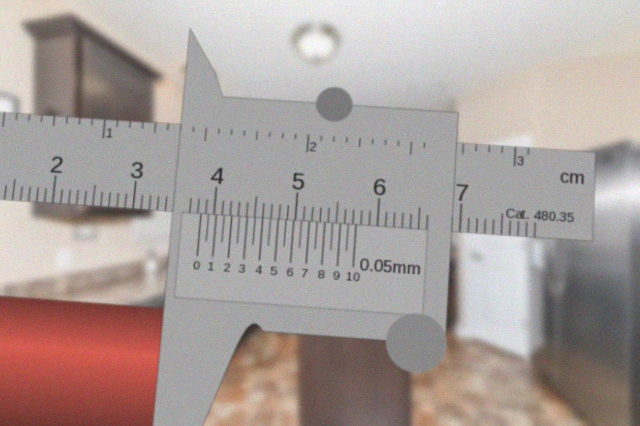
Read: value=38.4 unit=mm
